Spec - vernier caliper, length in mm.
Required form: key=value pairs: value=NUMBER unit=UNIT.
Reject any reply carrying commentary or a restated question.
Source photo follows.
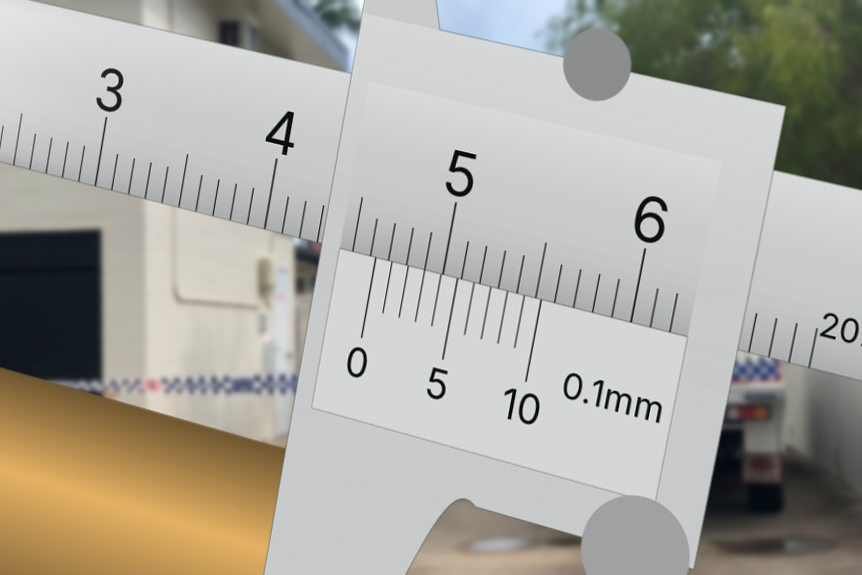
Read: value=46.3 unit=mm
